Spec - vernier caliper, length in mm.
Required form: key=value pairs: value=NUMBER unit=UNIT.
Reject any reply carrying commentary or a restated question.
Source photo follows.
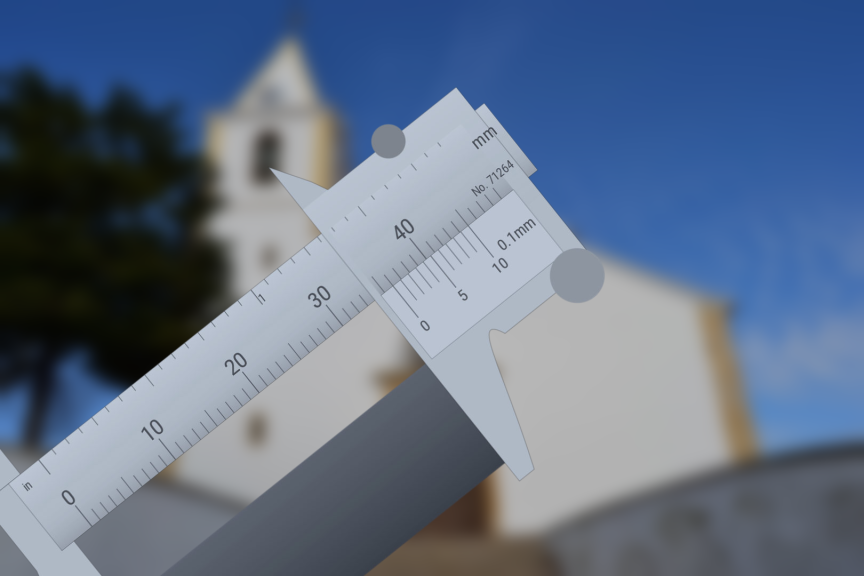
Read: value=36.0 unit=mm
